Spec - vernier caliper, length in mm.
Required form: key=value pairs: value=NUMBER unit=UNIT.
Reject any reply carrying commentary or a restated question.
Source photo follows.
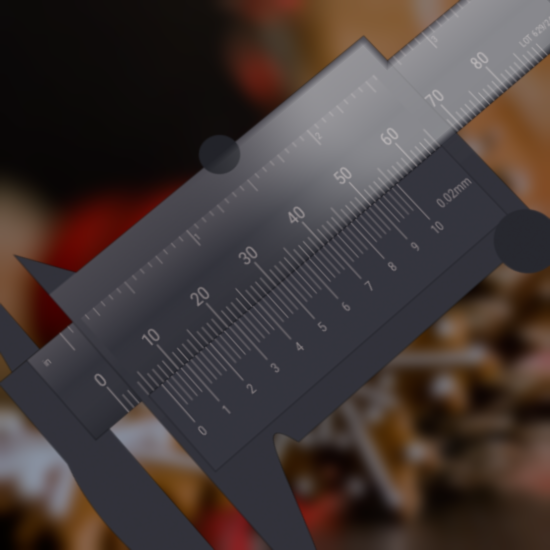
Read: value=6.5 unit=mm
